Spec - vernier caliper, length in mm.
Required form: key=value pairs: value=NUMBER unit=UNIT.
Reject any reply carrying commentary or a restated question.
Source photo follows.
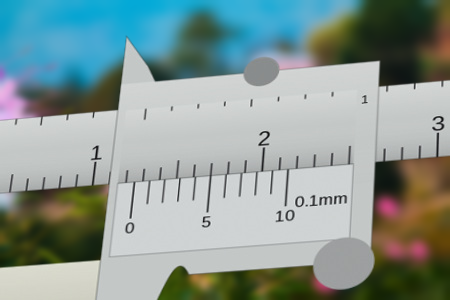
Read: value=12.5 unit=mm
